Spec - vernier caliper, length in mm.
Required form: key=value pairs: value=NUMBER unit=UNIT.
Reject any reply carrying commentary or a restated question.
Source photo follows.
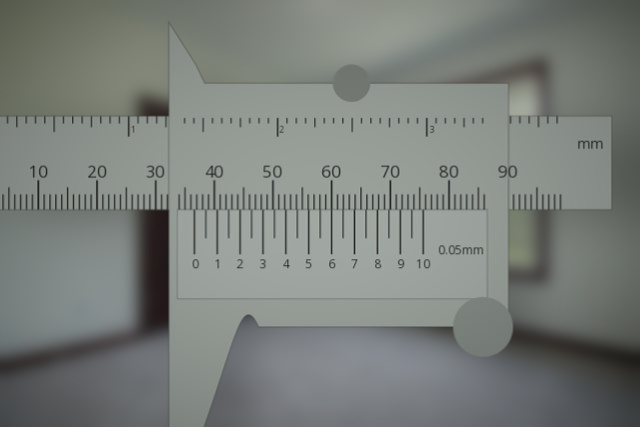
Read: value=36.6 unit=mm
